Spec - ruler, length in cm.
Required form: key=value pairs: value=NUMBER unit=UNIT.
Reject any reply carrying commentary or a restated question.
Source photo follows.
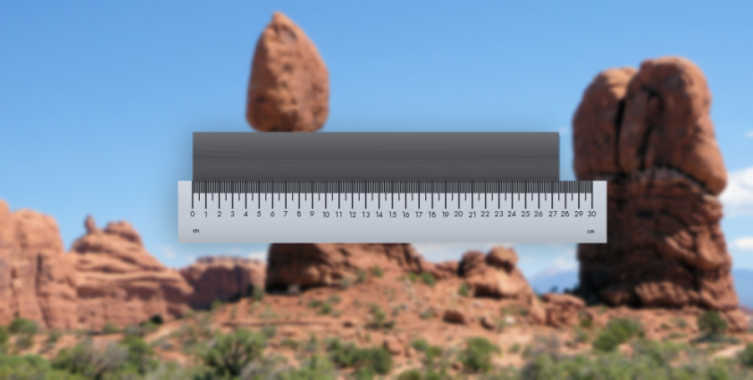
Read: value=27.5 unit=cm
